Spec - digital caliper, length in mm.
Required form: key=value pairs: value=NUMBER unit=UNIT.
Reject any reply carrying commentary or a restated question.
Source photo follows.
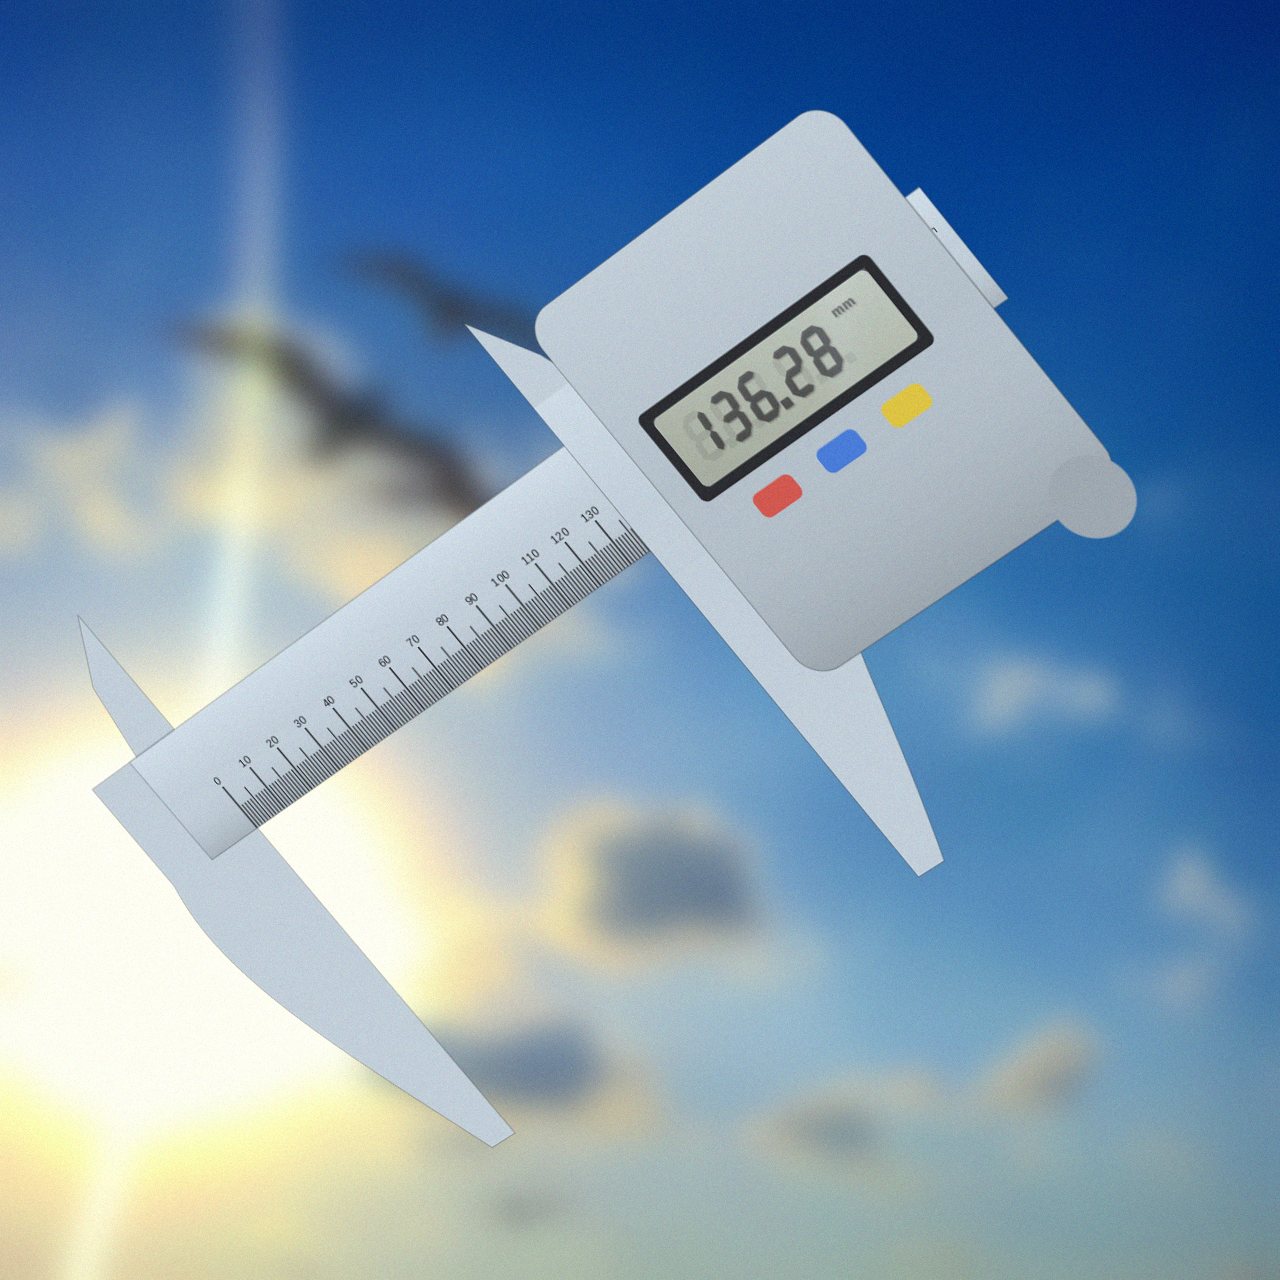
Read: value=136.28 unit=mm
